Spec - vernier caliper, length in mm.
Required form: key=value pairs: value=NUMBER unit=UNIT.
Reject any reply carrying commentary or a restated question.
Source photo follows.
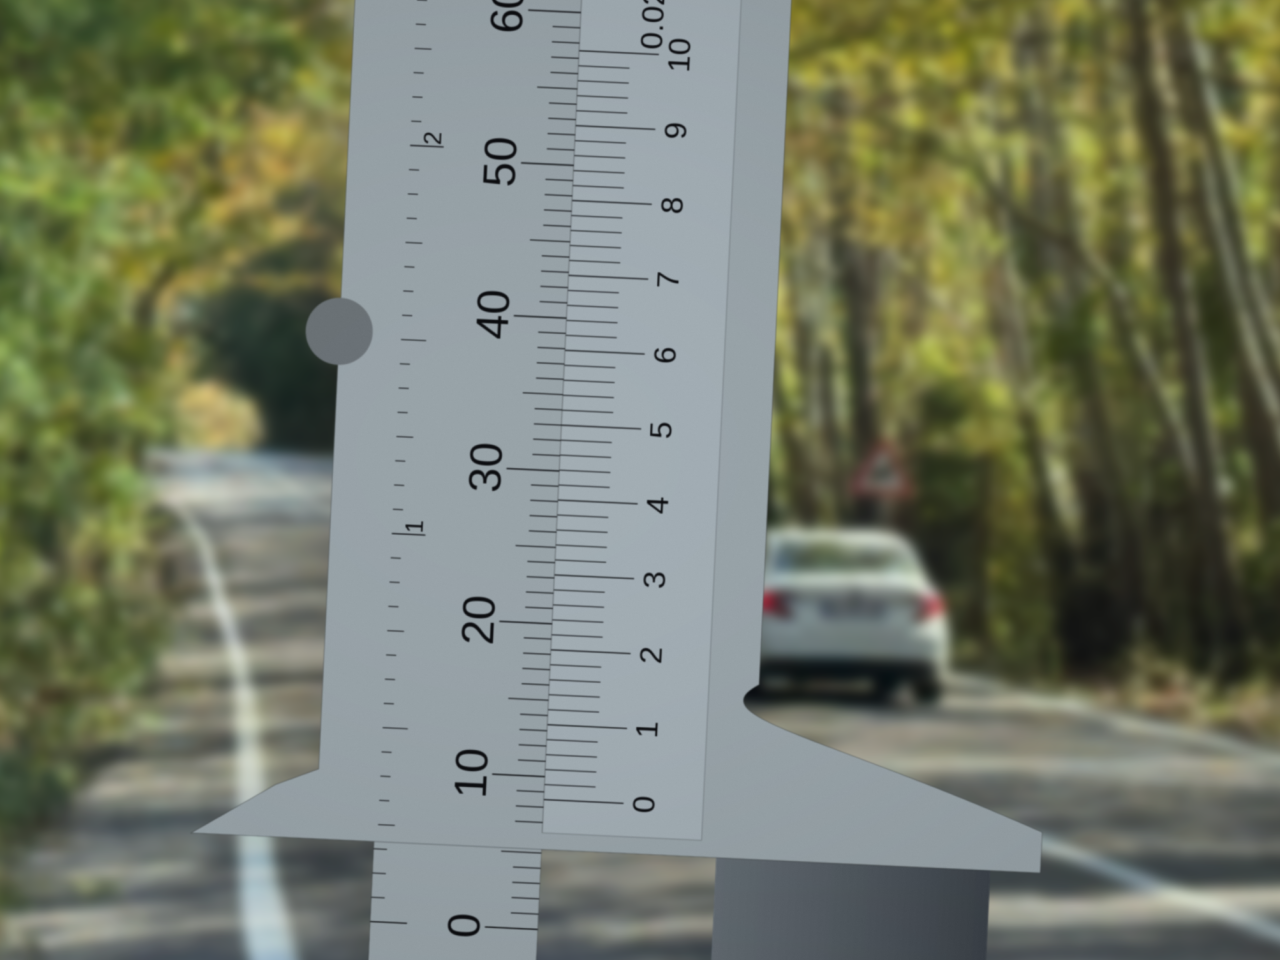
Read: value=8.5 unit=mm
